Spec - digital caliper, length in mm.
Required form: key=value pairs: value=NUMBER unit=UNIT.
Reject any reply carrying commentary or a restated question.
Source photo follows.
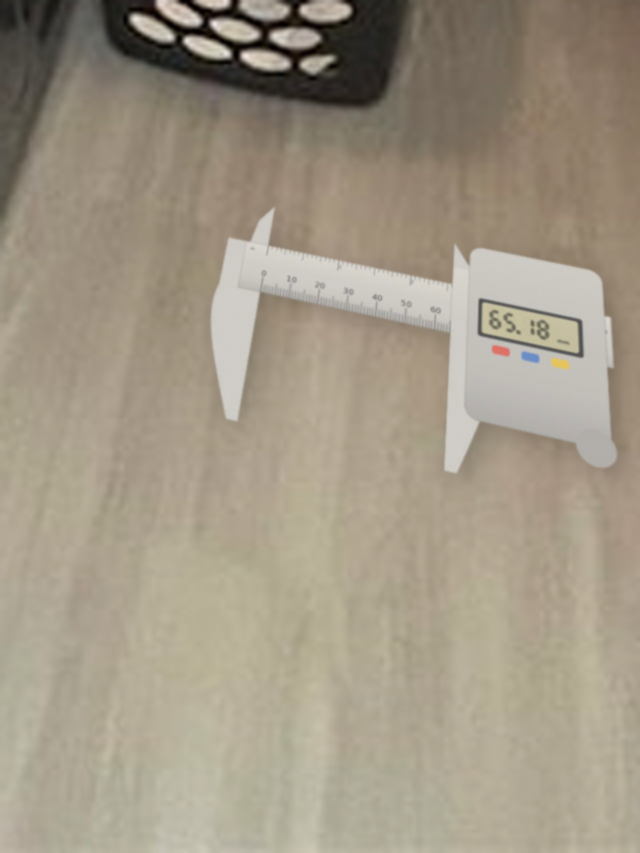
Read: value=65.18 unit=mm
